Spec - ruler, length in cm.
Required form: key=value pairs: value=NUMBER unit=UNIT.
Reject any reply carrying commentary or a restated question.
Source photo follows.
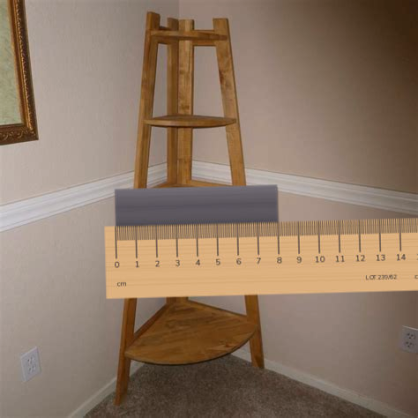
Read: value=8 unit=cm
